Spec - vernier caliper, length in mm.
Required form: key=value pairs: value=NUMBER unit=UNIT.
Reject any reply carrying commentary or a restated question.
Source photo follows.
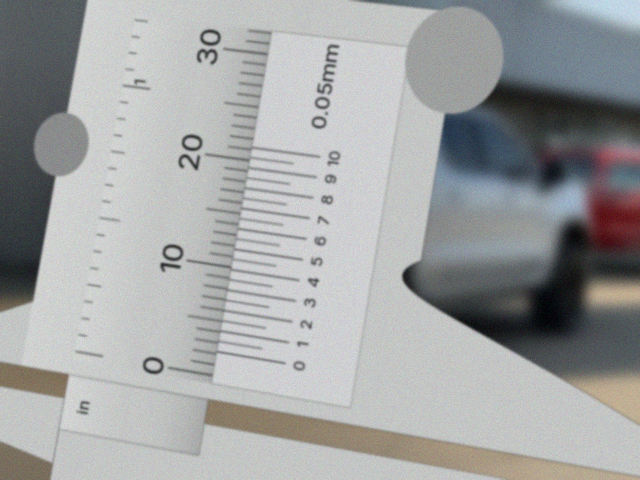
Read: value=2.2 unit=mm
